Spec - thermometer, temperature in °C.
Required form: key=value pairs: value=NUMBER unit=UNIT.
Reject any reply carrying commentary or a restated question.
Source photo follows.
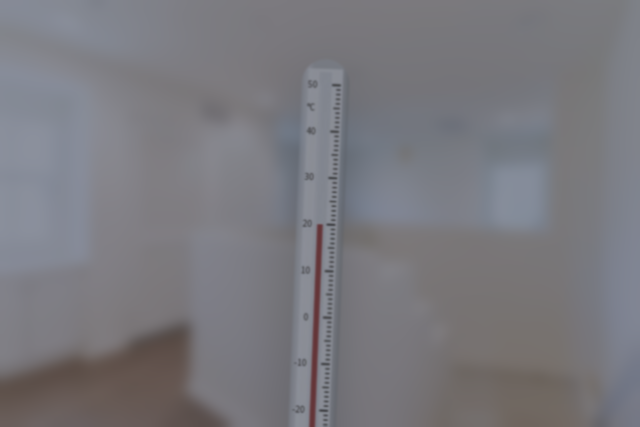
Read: value=20 unit=°C
